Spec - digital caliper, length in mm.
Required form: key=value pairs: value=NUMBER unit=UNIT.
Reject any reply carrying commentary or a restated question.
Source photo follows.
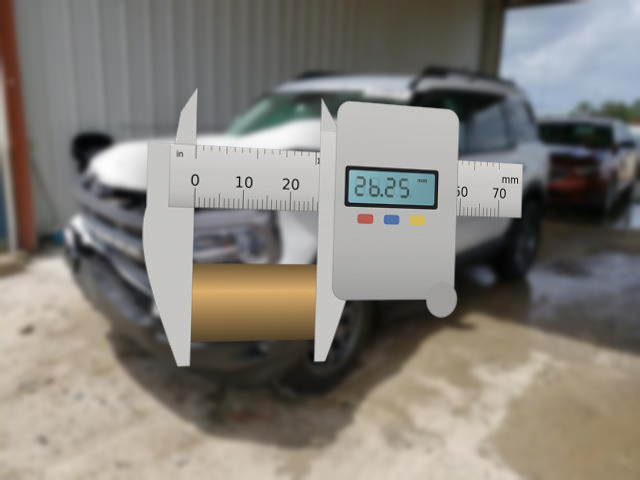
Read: value=26.25 unit=mm
